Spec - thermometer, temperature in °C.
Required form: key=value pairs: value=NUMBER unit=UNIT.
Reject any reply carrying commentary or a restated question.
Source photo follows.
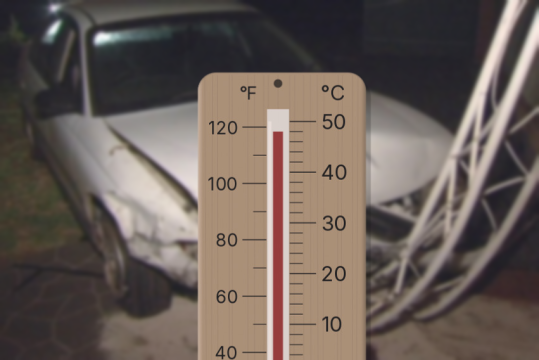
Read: value=48 unit=°C
